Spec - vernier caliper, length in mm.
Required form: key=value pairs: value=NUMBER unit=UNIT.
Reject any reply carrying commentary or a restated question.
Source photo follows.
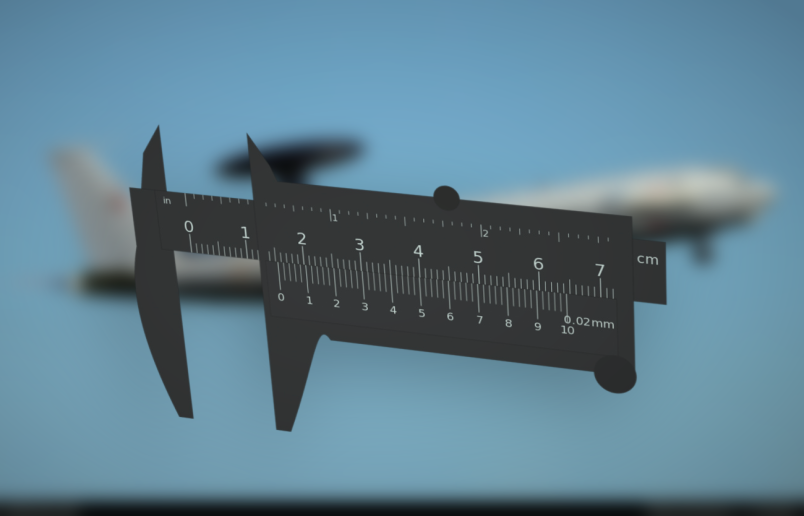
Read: value=15.4 unit=mm
